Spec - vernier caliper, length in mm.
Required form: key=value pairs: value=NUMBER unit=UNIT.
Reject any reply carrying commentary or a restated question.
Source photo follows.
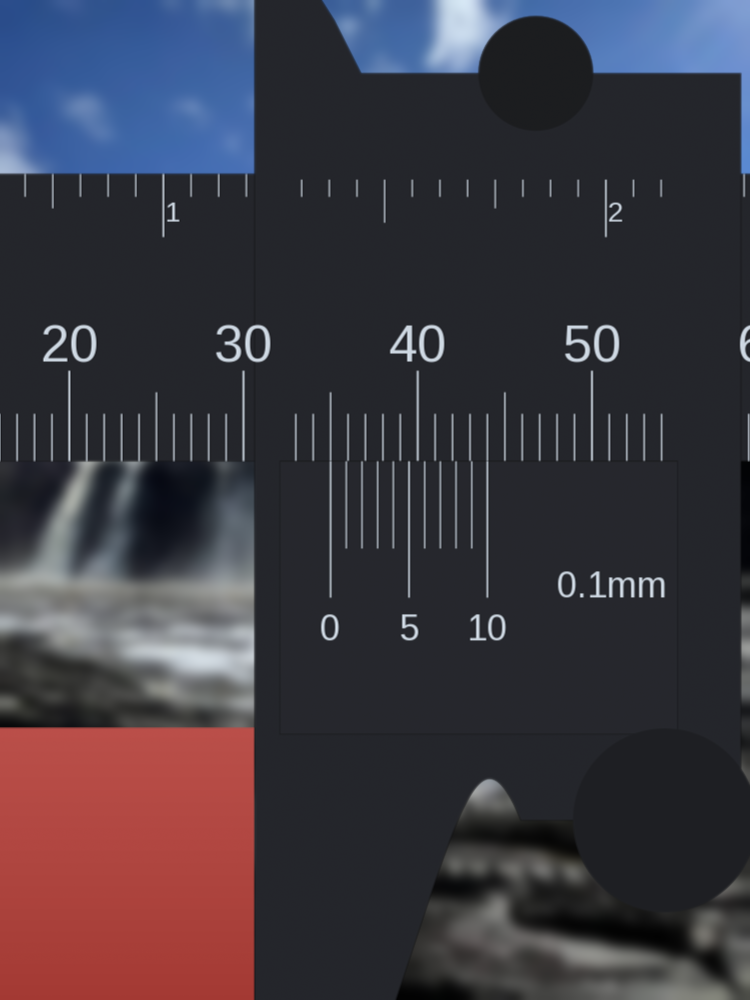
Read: value=35.0 unit=mm
